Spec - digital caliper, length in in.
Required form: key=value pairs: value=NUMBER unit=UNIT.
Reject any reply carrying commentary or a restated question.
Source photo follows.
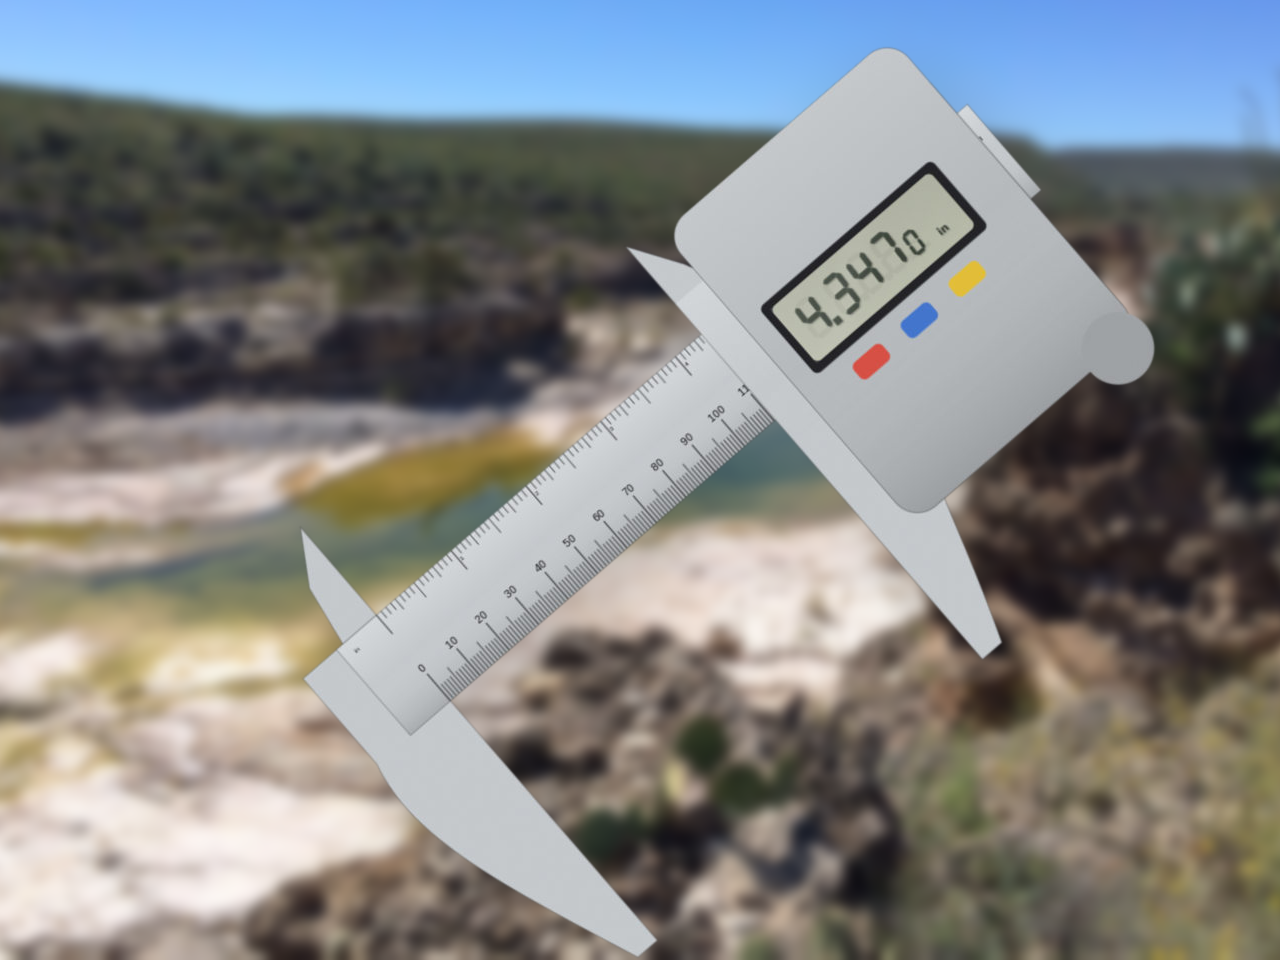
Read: value=4.3470 unit=in
